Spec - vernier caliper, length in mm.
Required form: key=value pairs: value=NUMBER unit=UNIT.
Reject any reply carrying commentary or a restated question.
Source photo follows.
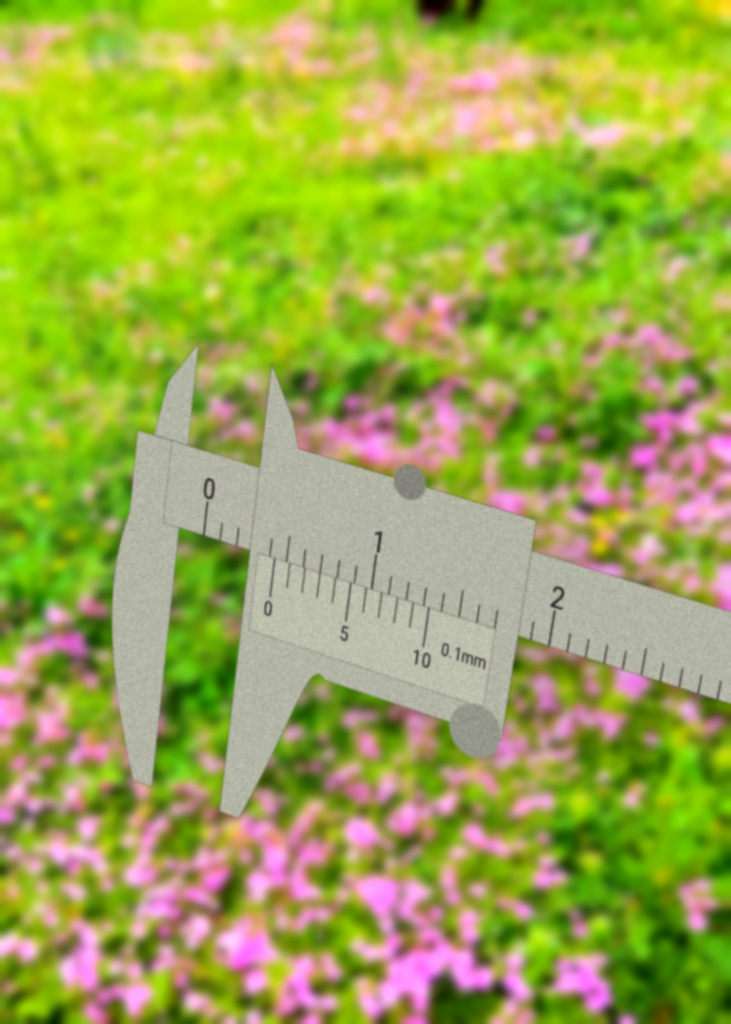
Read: value=4.3 unit=mm
